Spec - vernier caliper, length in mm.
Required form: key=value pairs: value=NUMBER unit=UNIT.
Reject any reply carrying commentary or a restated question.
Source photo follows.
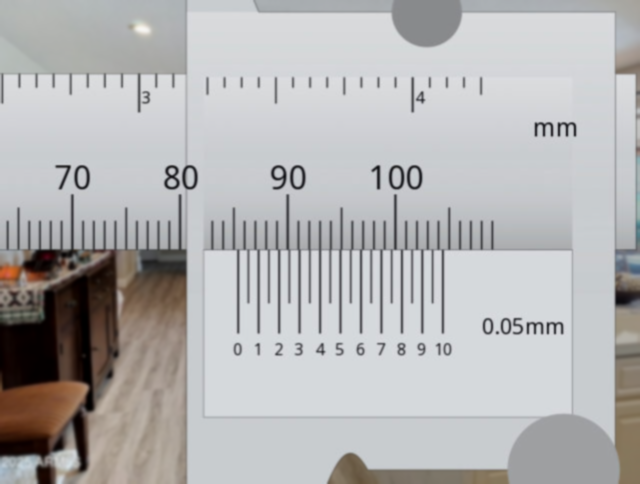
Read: value=85.4 unit=mm
